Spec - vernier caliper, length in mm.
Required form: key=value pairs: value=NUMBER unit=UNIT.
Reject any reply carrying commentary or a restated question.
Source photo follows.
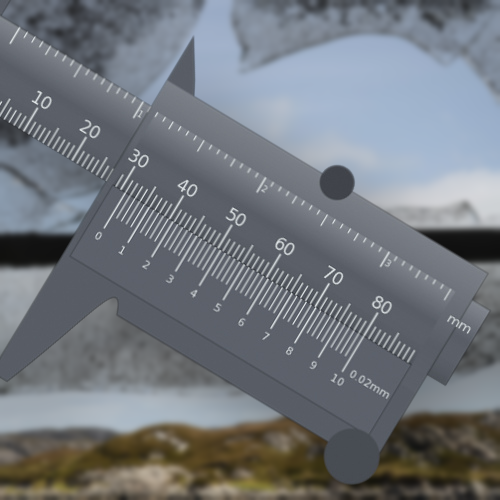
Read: value=31.0 unit=mm
